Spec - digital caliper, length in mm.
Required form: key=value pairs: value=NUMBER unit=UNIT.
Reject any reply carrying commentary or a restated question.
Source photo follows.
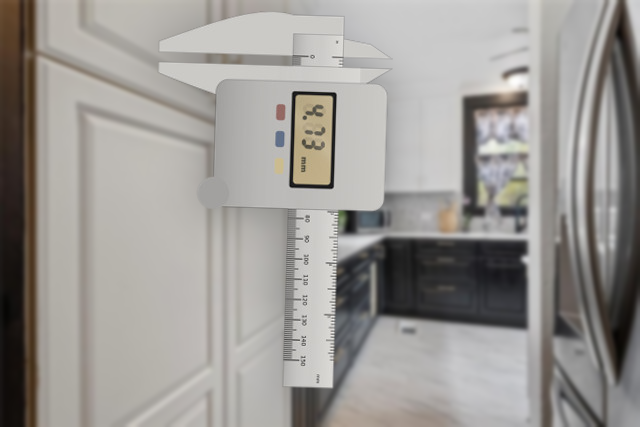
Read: value=4.73 unit=mm
